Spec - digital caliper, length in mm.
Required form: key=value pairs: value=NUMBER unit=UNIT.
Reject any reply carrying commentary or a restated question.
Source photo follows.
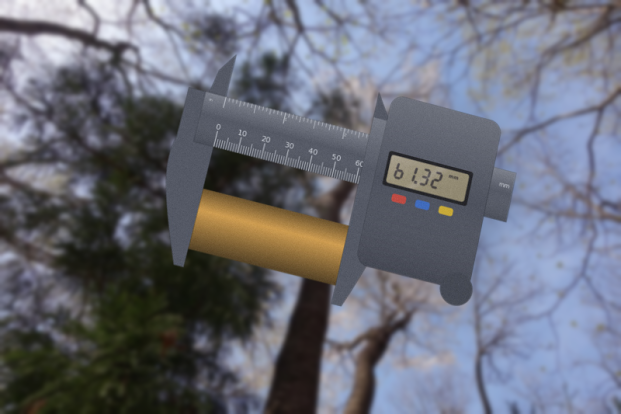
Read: value=61.32 unit=mm
